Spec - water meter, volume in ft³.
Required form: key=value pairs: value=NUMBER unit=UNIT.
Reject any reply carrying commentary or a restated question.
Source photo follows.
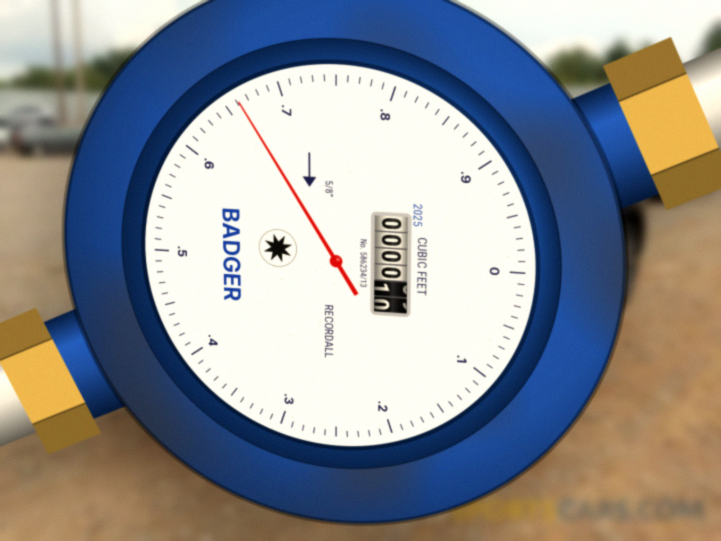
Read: value=9.66 unit=ft³
